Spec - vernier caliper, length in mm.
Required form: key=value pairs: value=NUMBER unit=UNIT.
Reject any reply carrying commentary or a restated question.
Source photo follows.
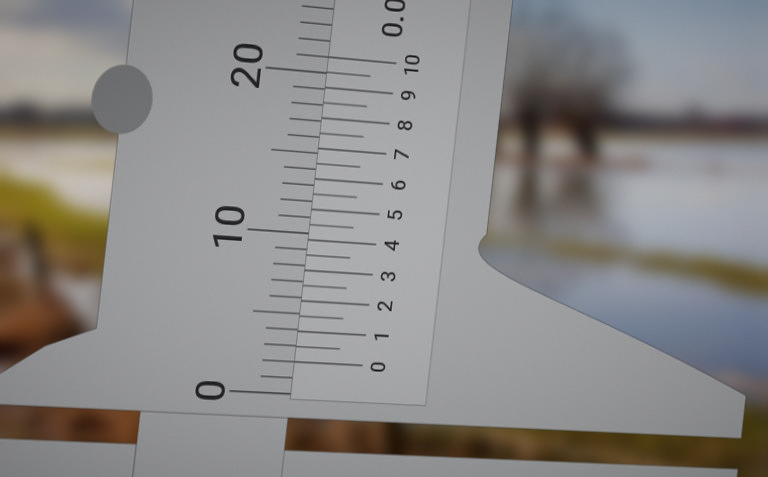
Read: value=2.0 unit=mm
